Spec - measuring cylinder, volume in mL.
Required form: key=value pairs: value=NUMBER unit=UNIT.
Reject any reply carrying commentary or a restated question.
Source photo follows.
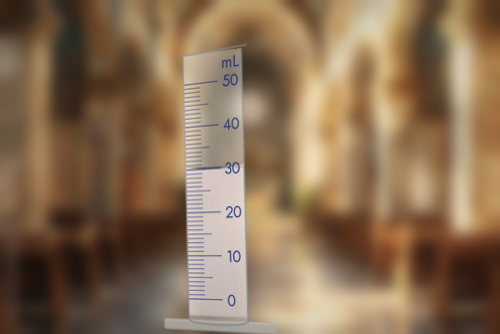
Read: value=30 unit=mL
